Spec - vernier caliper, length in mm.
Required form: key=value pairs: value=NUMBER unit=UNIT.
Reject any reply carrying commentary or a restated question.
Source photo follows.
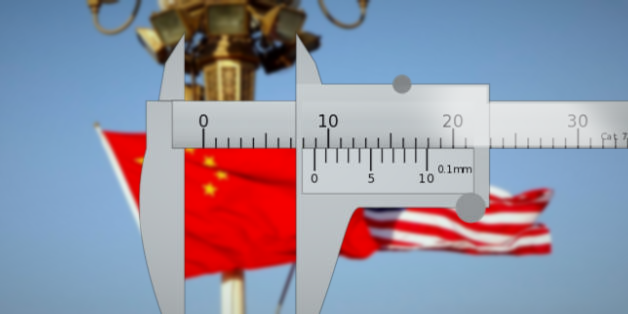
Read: value=8.9 unit=mm
